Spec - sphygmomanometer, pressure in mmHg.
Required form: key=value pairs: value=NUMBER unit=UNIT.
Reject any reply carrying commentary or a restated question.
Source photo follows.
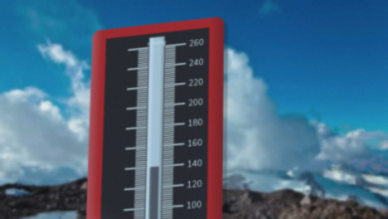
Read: value=140 unit=mmHg
